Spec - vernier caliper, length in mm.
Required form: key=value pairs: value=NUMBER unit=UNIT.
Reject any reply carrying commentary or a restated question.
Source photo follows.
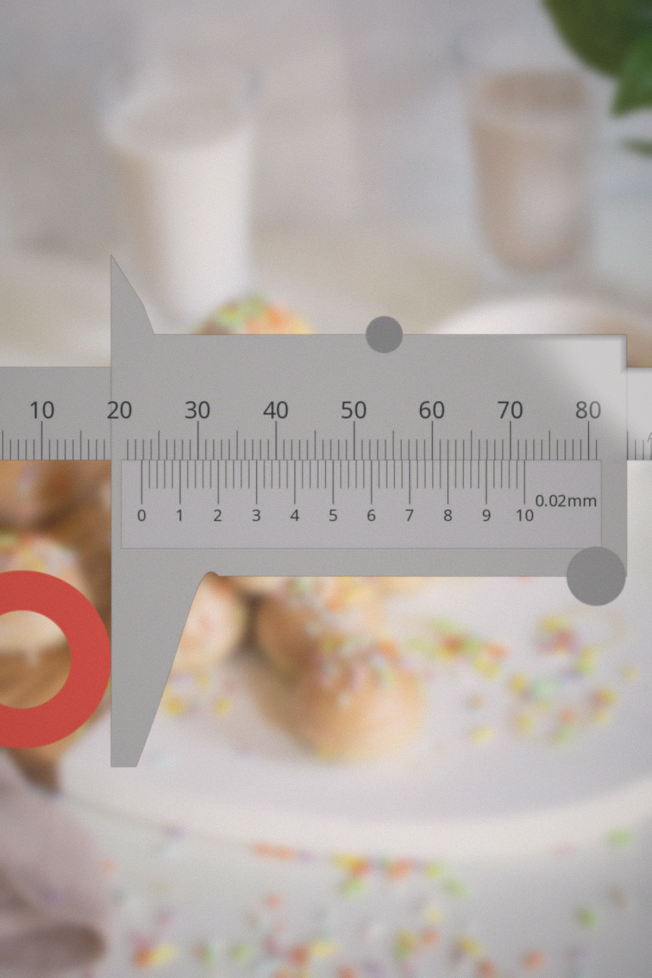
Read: value=22.8 unit=mm
